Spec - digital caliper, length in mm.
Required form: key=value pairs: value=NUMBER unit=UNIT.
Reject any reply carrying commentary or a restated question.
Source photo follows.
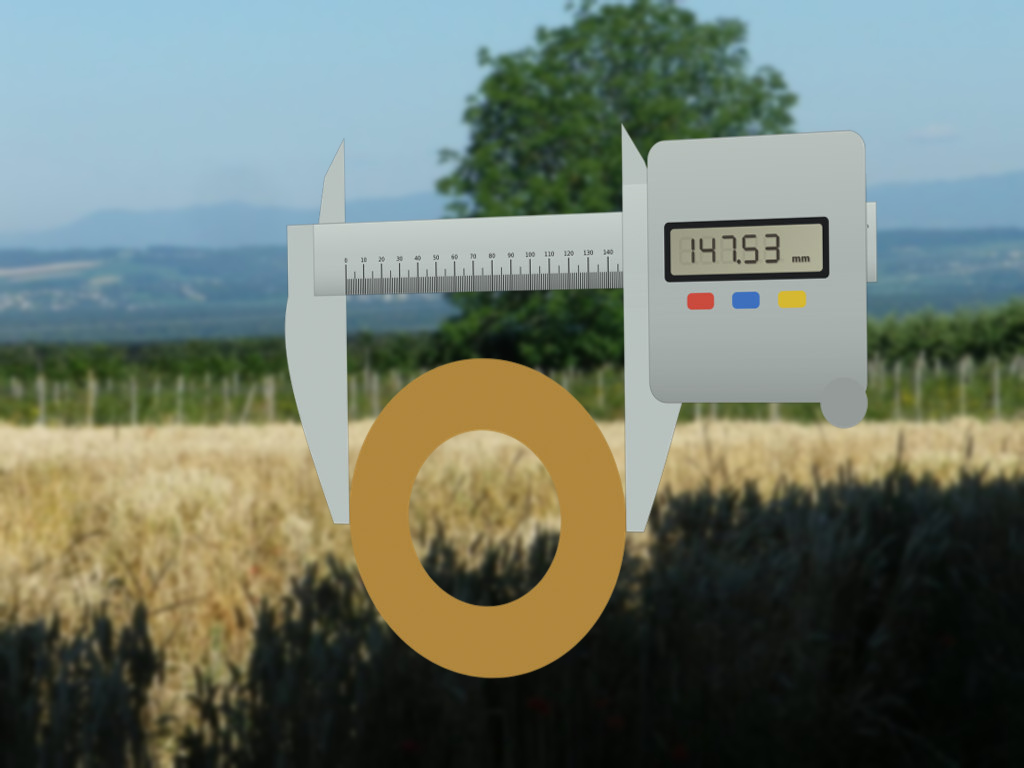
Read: value=147.53 unit=mm
